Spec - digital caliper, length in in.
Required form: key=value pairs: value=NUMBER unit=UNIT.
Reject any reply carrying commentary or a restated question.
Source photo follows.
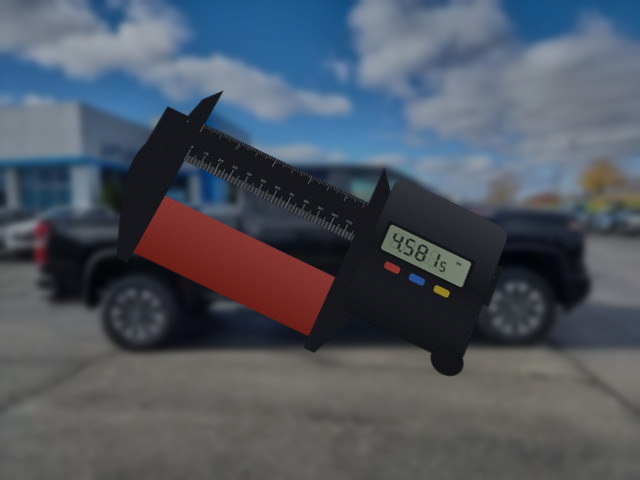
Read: value=4.5815 unit=in
